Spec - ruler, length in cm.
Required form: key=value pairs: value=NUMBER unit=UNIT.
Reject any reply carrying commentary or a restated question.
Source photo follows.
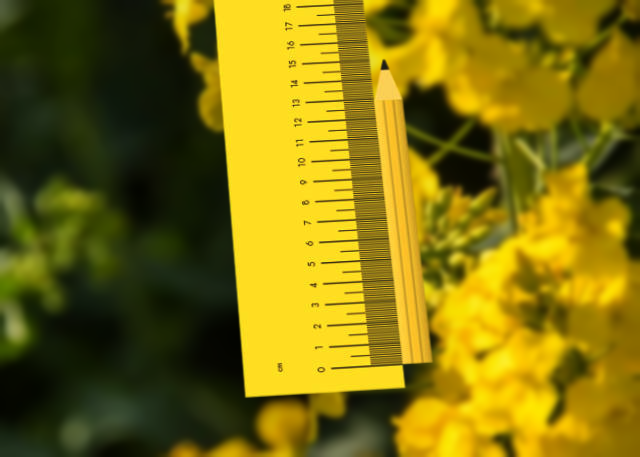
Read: value=15 unit=cm
